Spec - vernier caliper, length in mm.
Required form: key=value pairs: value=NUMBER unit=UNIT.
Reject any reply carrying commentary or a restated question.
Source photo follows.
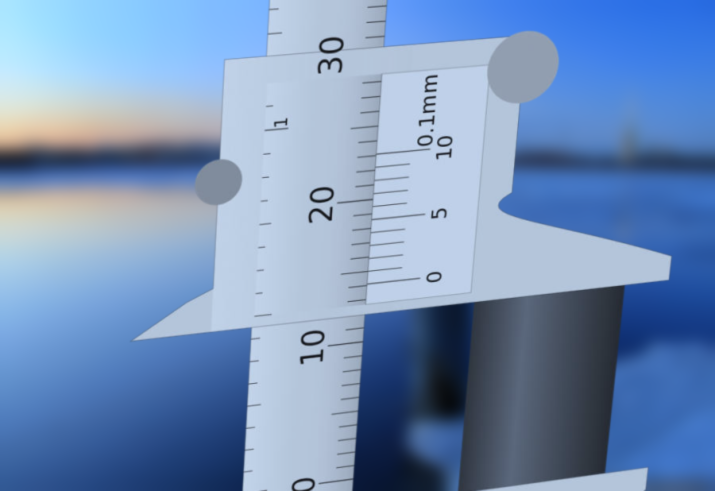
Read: value=14.1 unit=mm
